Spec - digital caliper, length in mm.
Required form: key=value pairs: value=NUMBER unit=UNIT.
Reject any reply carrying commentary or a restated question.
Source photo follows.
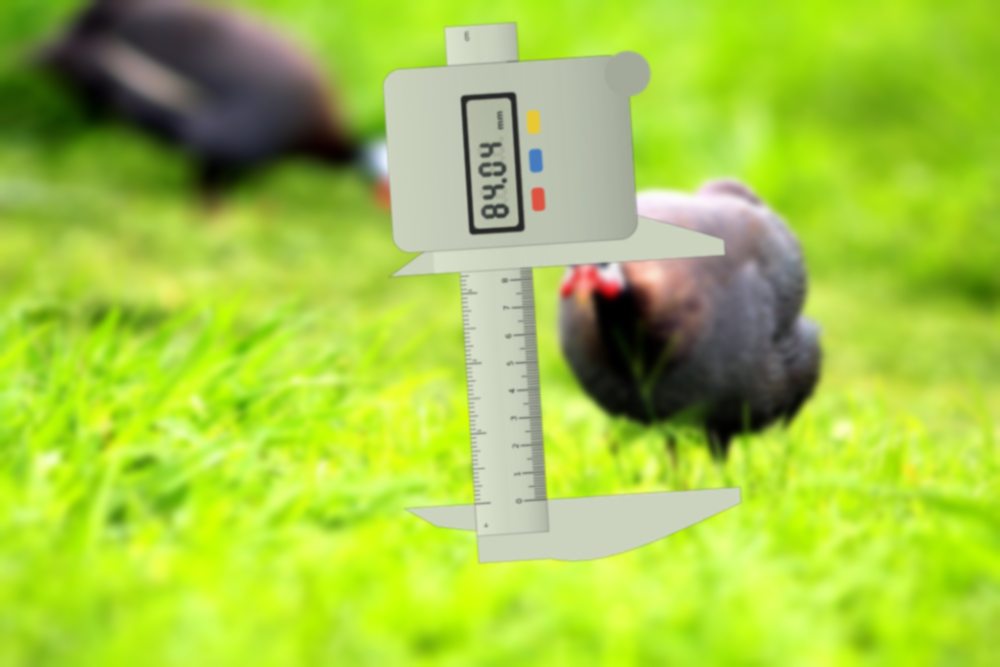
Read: value=84.04 unit=mm
